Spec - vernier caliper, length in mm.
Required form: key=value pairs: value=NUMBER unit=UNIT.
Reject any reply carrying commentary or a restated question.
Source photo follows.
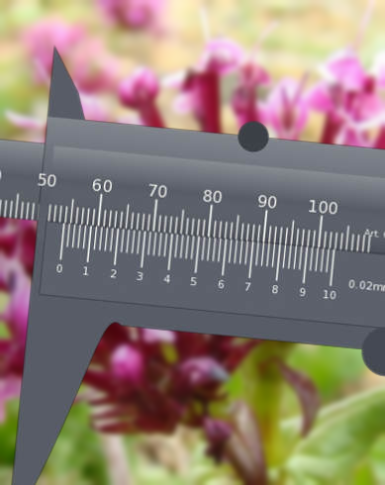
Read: value=53.8 unit=mm
